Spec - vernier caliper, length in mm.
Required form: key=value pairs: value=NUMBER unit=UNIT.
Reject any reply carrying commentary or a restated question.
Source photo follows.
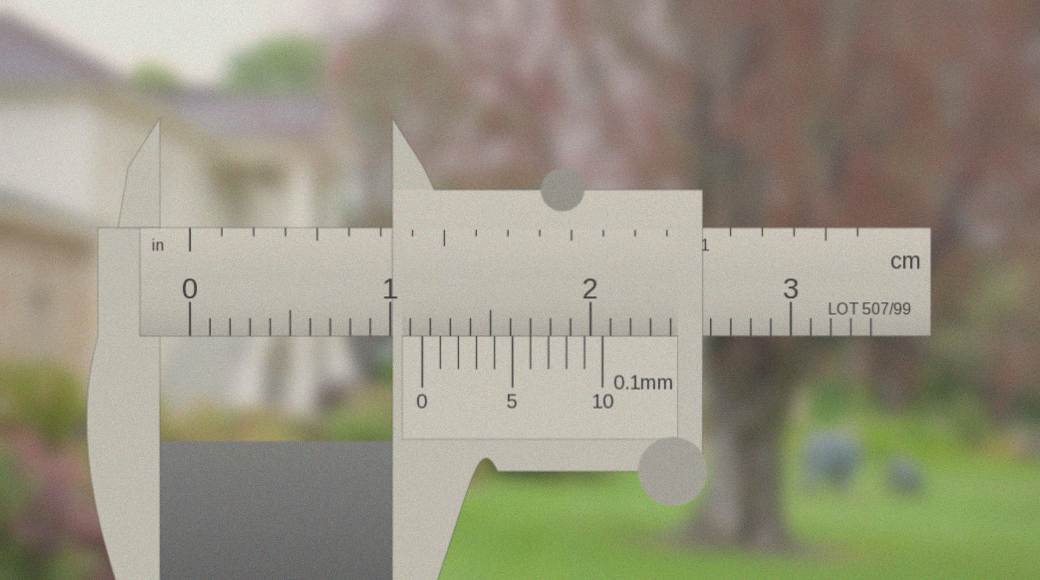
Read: value=11.6 unit=mm
